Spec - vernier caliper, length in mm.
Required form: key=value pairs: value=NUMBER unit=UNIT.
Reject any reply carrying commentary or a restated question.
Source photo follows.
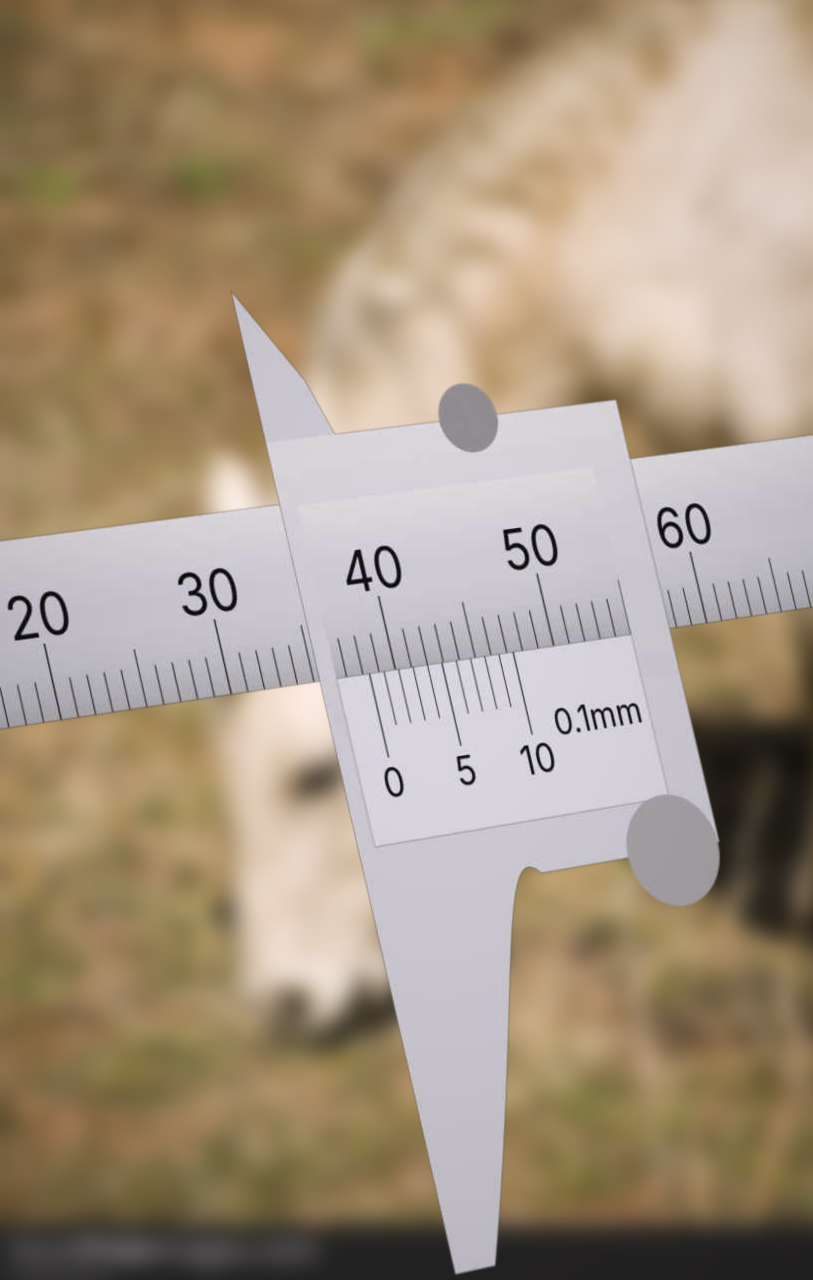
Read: value=38.4 unit=mm
